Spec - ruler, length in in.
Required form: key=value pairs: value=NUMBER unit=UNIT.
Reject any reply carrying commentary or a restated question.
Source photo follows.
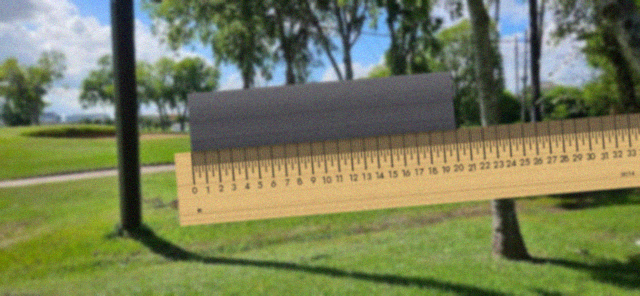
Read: value=20 unit=in
